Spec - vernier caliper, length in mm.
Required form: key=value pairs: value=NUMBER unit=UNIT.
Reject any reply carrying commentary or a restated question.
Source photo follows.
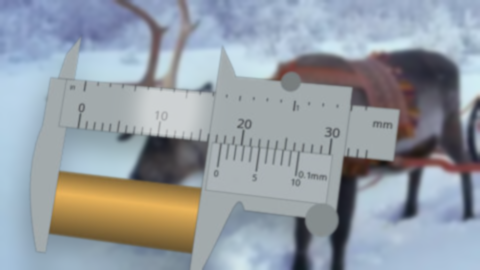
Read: value=17.6 unit=mm
